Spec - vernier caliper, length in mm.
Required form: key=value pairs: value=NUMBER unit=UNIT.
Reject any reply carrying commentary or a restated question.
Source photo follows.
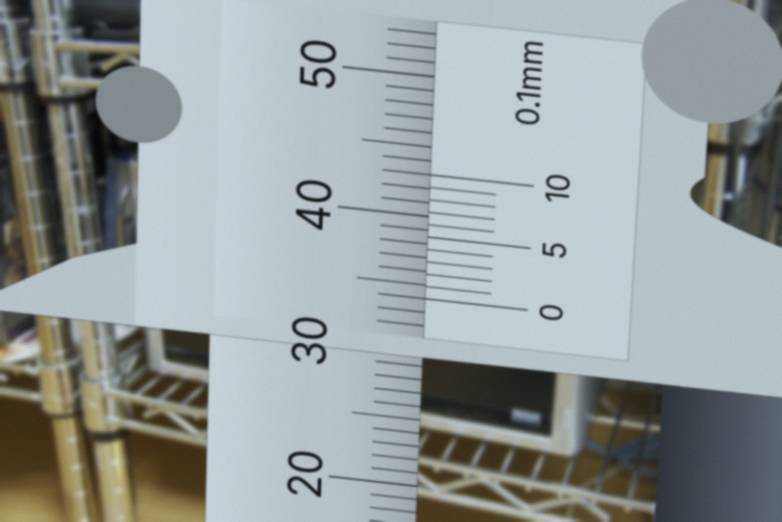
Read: value=34.0 unit=mm
